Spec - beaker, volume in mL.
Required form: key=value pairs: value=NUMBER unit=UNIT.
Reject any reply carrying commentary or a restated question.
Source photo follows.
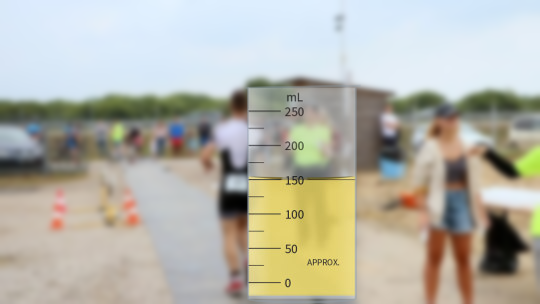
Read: value=150 unit=mL
